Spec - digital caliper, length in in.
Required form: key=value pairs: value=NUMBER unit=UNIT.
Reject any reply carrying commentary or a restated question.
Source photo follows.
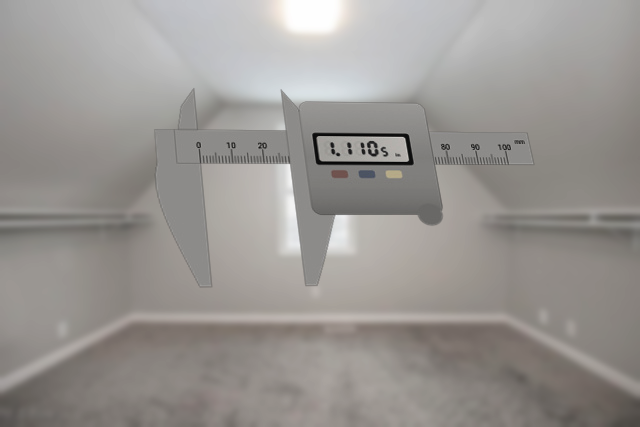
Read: value=1.1105 unit=in
